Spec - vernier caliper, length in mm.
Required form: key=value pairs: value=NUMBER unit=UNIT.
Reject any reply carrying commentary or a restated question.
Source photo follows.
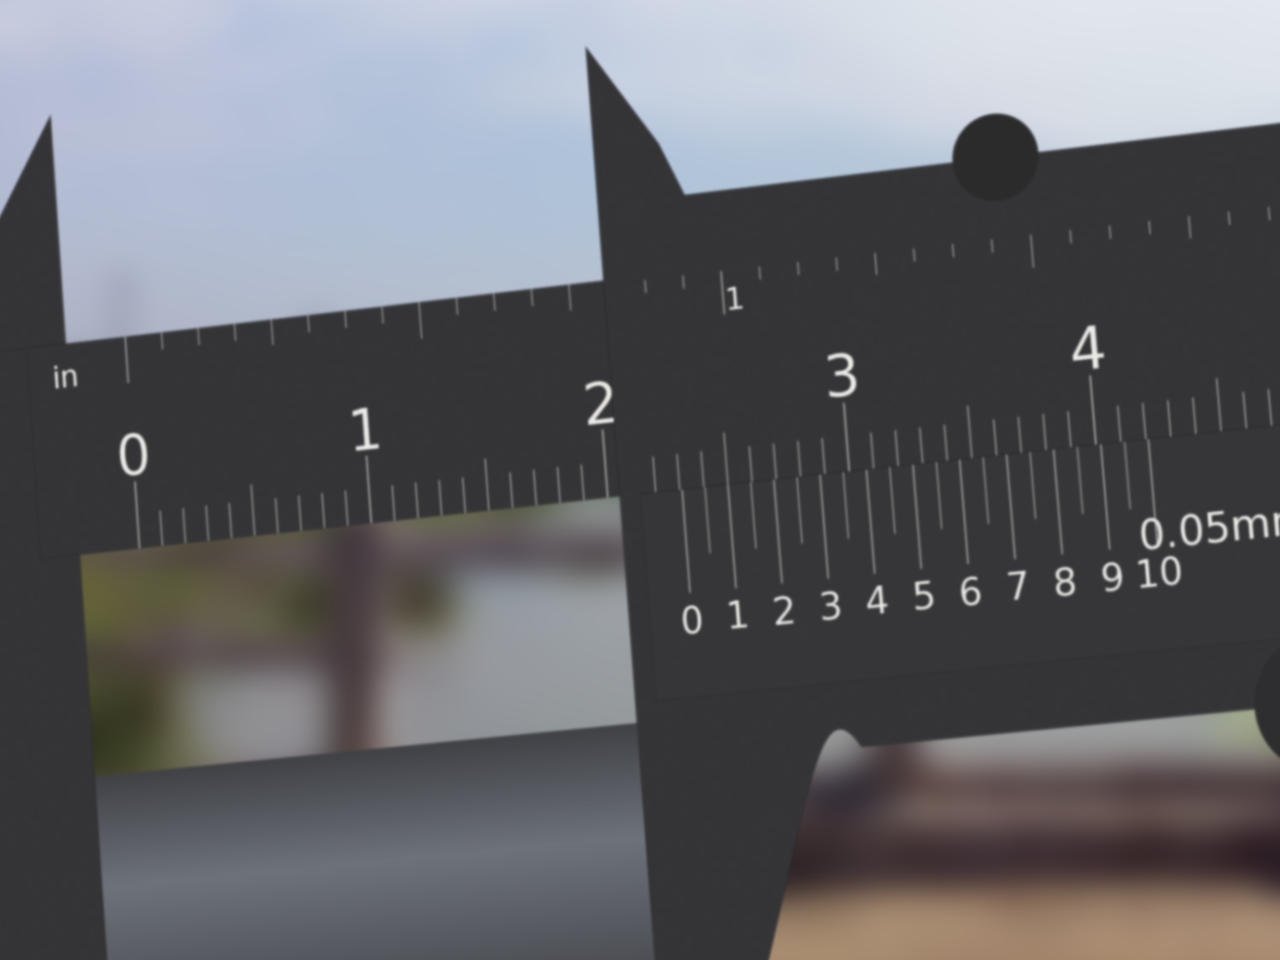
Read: value=23.1 unit=mm
